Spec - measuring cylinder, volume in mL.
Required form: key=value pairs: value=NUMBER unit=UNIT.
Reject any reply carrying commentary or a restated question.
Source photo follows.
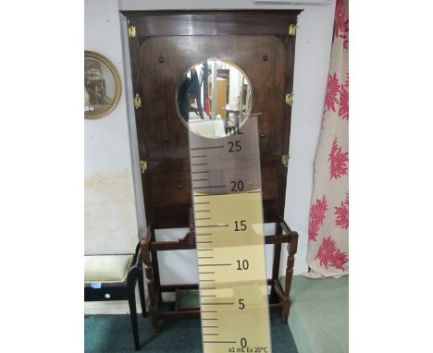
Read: value=19 unit=mL
